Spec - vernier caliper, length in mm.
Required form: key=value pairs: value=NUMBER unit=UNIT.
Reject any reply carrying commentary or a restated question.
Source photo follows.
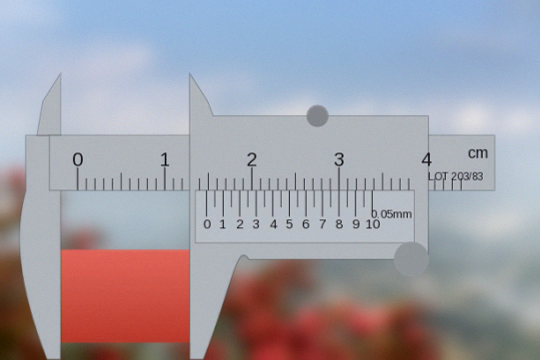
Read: value=14.8 unit=mm
